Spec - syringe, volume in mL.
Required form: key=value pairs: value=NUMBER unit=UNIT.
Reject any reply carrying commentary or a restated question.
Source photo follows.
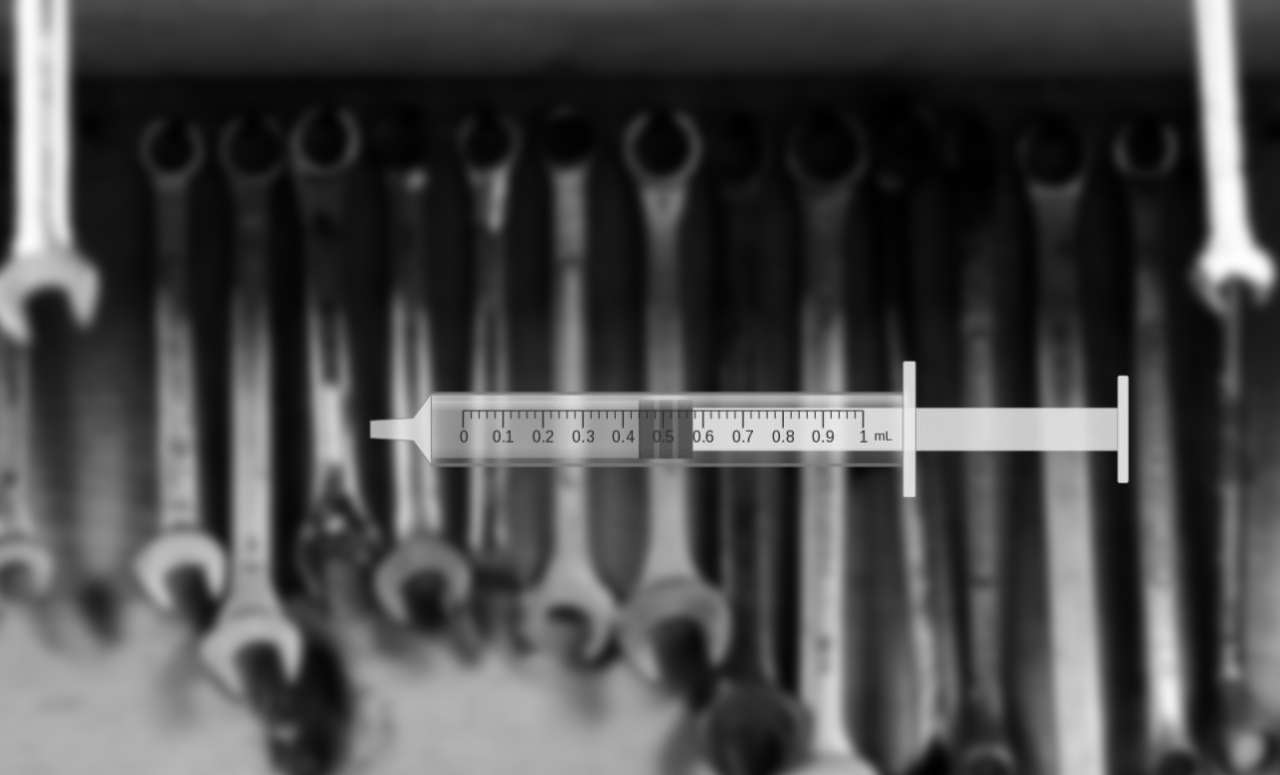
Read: value=0.44 unit=mL
